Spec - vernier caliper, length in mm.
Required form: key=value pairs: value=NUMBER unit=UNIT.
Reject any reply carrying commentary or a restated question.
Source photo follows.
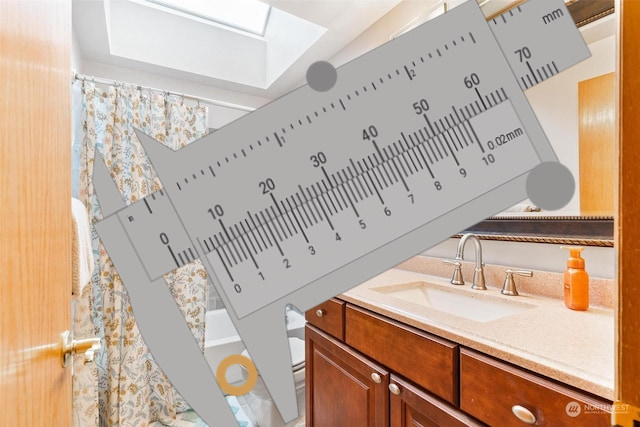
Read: value=7.2 unit=mm
